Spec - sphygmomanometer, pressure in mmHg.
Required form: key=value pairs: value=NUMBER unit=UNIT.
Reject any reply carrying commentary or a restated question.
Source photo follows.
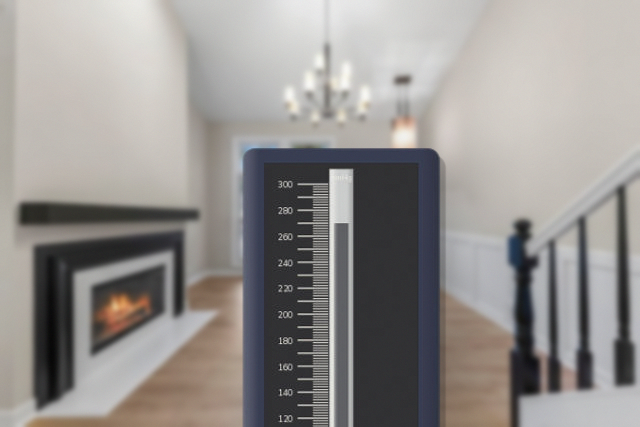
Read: value=270 unit=mmHg
